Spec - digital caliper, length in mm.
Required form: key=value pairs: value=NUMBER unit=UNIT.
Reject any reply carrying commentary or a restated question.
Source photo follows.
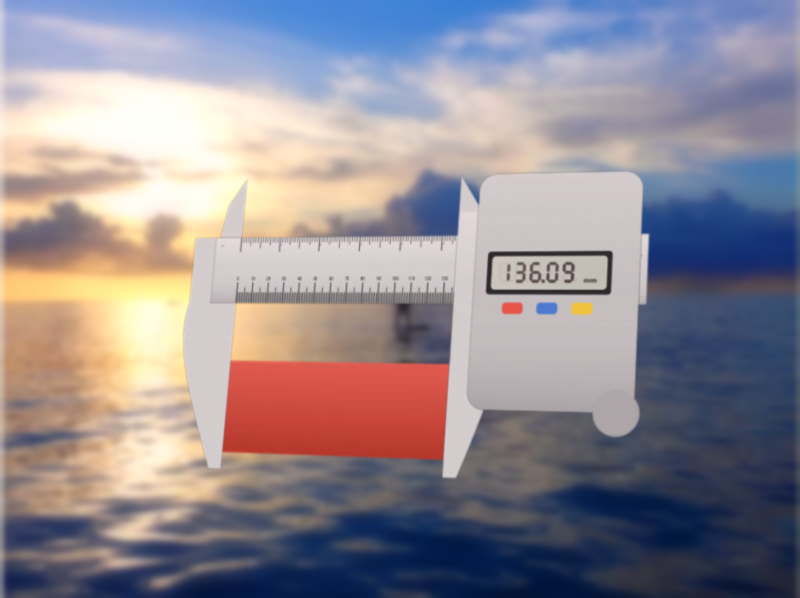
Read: value=136.09 unit=mm
